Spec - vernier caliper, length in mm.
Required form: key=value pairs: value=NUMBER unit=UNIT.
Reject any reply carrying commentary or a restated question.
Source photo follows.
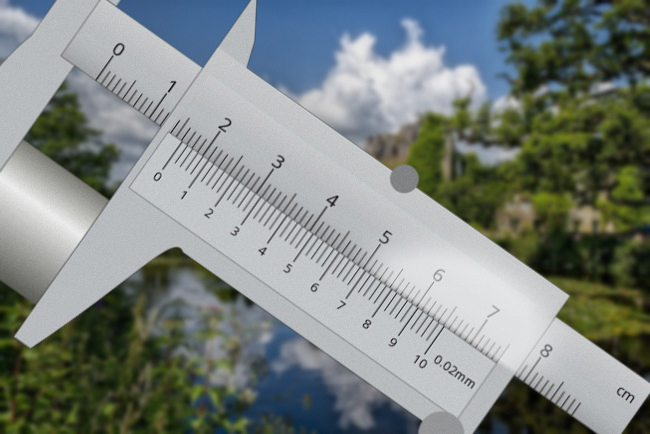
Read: value=16.2 unit=mm
